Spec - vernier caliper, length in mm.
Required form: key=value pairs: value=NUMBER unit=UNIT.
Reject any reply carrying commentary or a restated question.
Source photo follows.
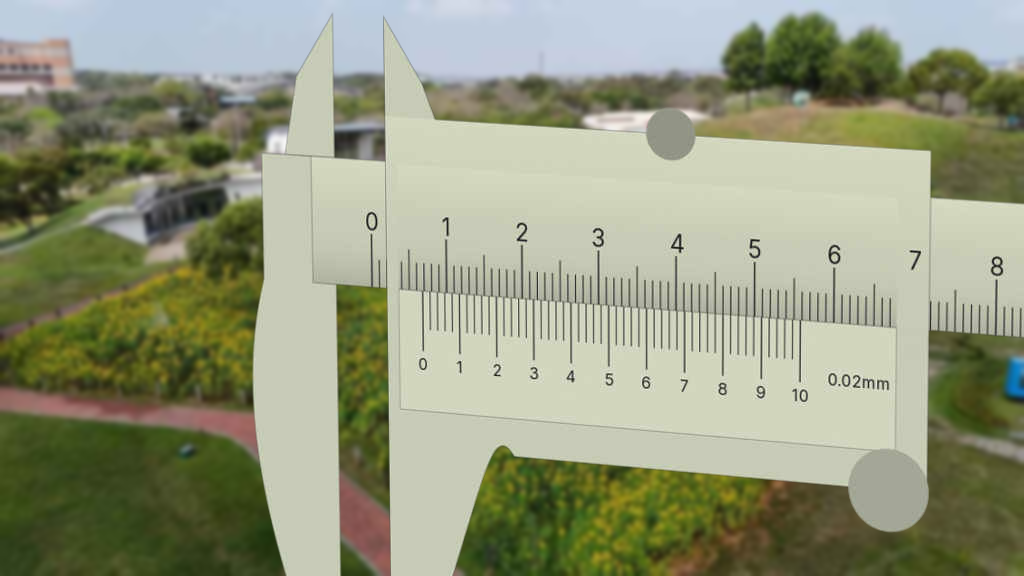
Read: value=6.8 unit=mm
